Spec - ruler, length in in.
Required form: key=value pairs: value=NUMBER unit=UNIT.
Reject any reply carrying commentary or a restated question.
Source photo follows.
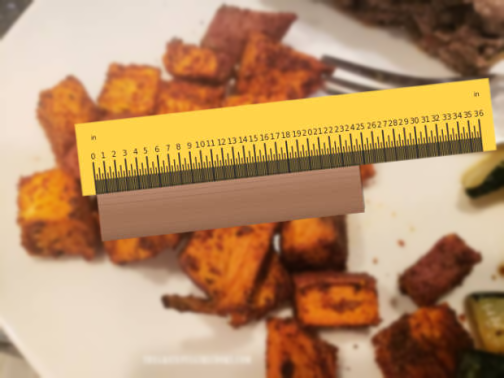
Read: value=24.5 unit=in
